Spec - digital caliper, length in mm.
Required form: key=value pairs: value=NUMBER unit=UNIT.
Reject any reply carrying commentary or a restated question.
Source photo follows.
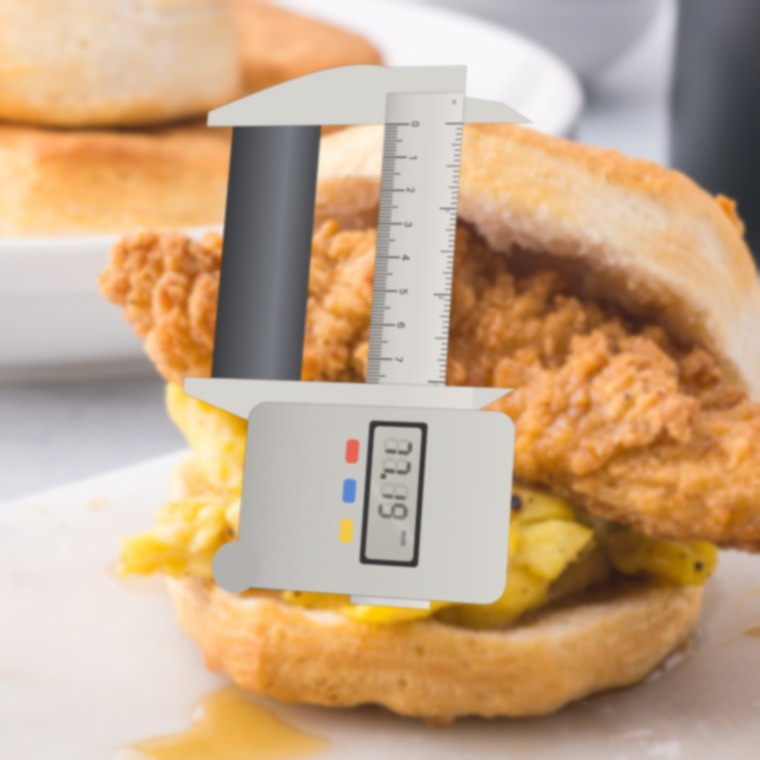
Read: value=77.19 unit=mm
